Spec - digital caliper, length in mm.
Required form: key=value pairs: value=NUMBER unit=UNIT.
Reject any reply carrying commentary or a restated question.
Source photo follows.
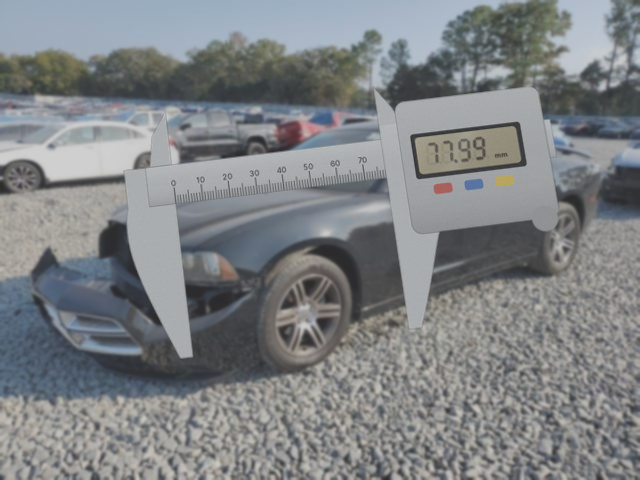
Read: value=77.99 unit=mm
